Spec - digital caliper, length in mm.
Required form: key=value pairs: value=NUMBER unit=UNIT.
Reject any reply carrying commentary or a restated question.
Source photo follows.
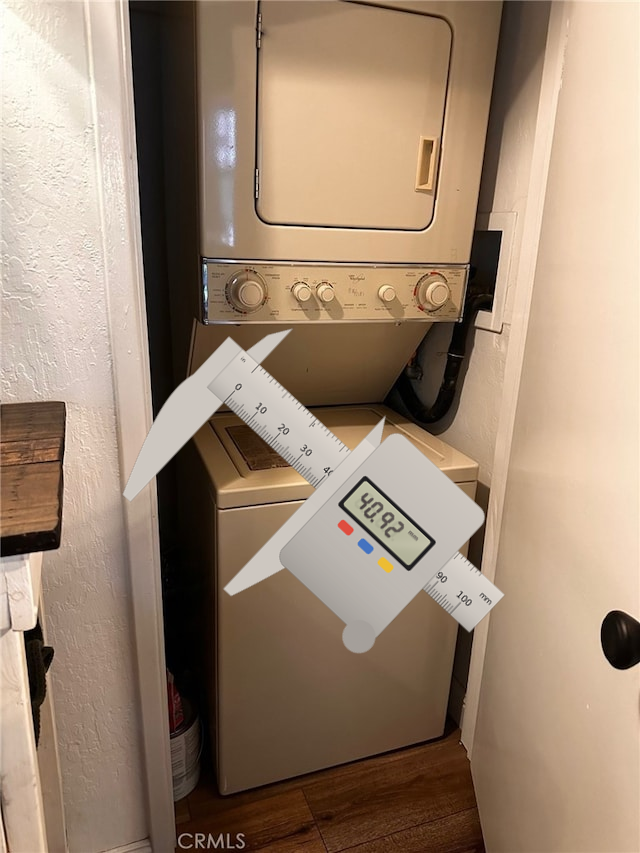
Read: value=40.92 unit=mm
